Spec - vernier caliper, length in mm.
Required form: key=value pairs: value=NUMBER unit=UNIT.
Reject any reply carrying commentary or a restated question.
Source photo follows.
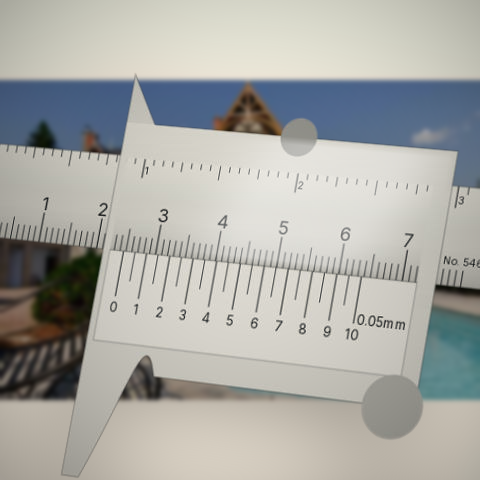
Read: value=24.6 unit=mm
